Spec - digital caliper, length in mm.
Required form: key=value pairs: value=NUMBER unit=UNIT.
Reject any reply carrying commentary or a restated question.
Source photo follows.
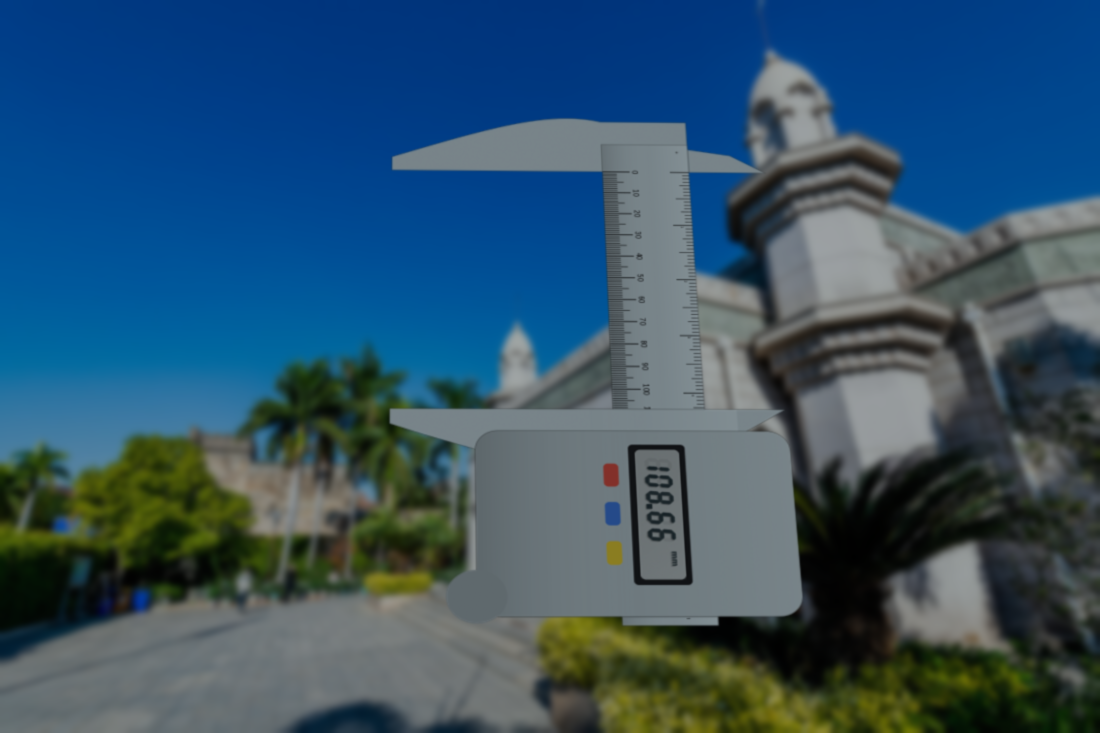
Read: value=108.66 unit=mm
